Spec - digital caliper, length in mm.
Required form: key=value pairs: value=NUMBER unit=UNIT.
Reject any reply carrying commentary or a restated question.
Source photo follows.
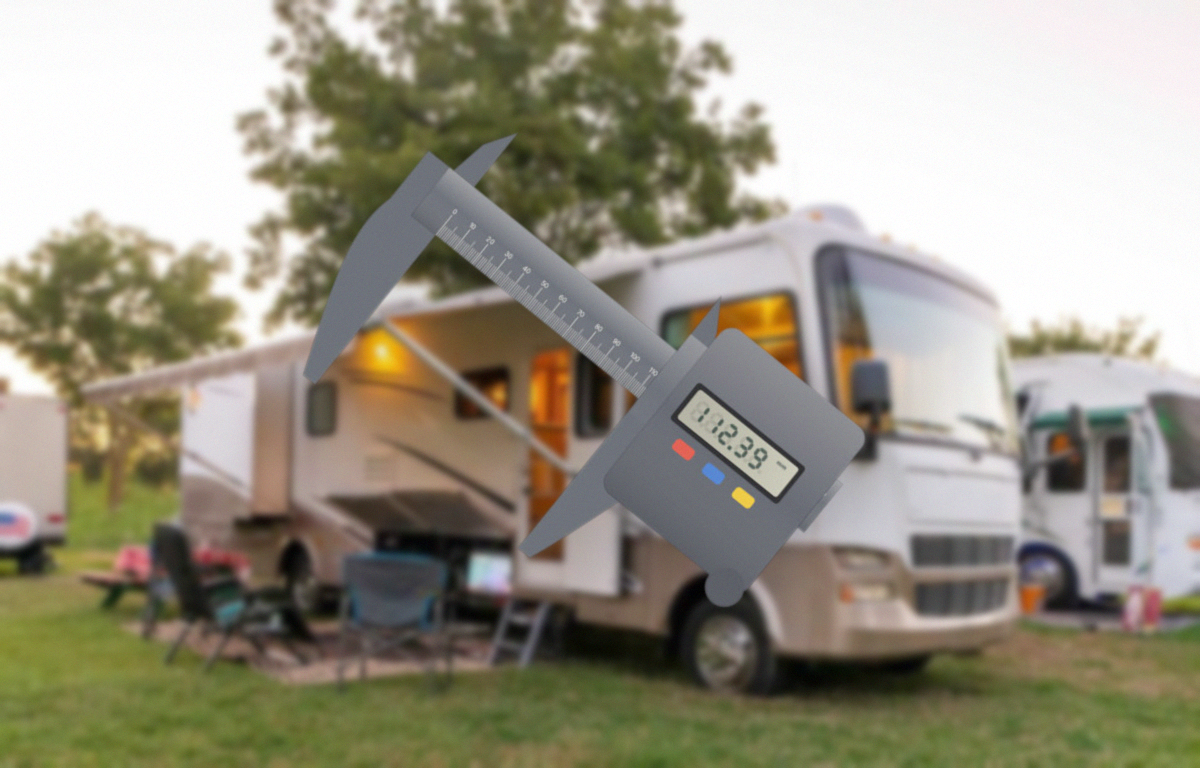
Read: value=112.39 unit=mm
